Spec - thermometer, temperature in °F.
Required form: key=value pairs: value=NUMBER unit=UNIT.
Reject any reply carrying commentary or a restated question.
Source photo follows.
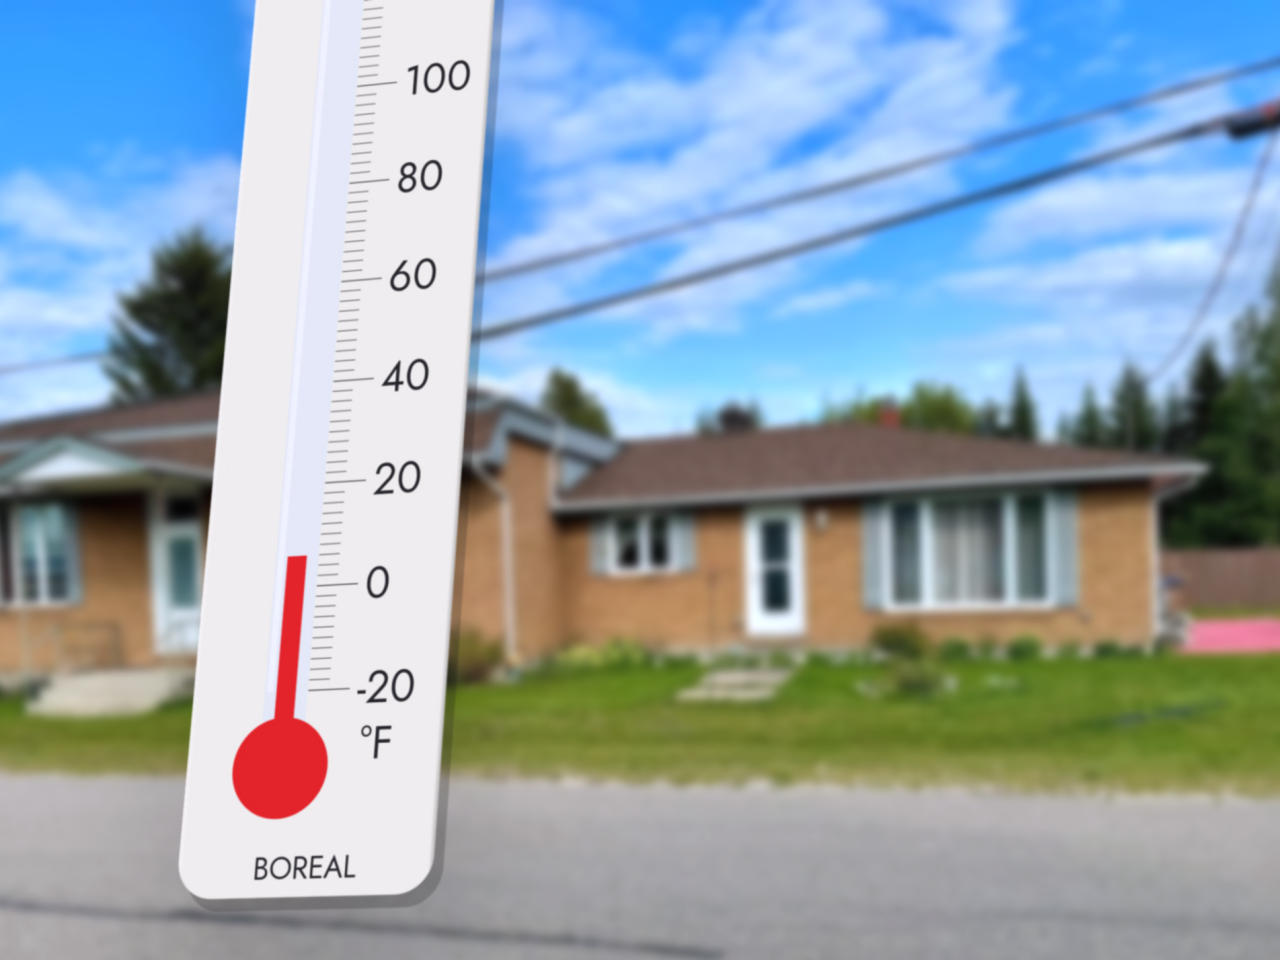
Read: value=6 unit=°F
